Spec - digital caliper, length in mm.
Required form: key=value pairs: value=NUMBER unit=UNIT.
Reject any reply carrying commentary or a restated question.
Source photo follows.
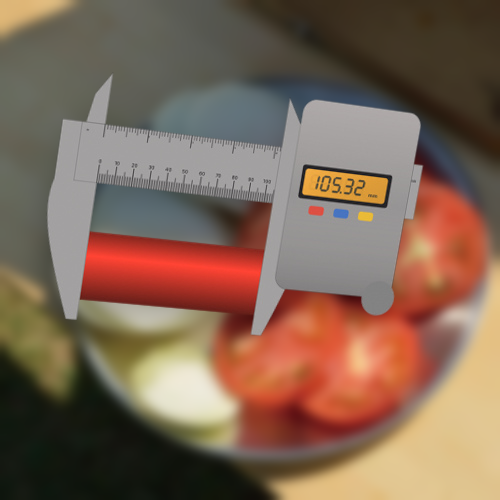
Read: value=105.32 unit=mm
